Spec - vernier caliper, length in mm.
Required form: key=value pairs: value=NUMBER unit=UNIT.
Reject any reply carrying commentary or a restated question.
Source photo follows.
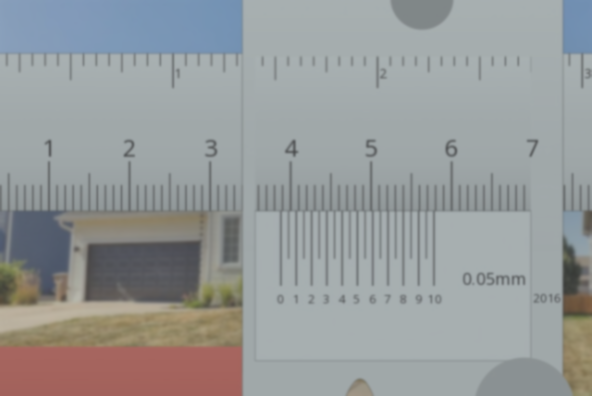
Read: value=38.8 unit=mm
